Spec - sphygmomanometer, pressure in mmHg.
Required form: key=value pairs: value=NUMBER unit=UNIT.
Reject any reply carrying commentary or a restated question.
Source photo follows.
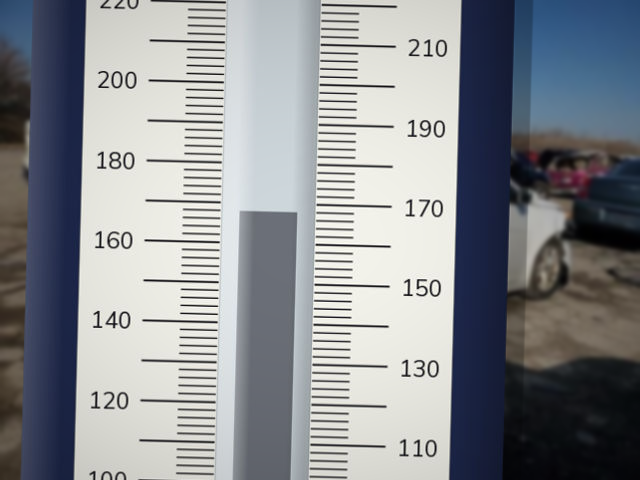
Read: value=168 unit=mmHg
